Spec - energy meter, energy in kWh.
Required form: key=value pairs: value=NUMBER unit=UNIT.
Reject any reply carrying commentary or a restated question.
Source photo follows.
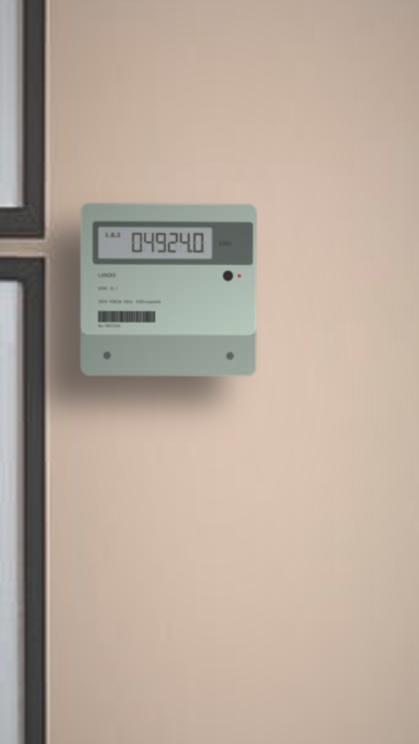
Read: value=4924.0 unit=kWh
